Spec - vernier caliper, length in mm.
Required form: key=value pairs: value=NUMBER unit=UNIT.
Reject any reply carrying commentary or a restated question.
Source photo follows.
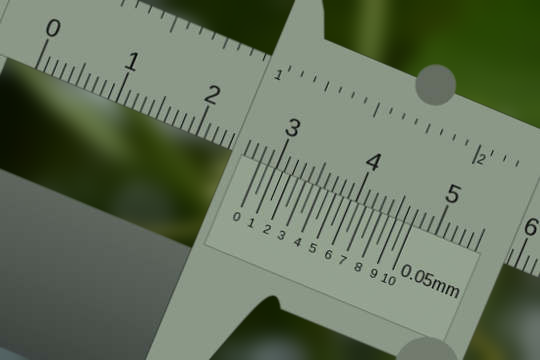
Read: value=28.0 unit=mm
